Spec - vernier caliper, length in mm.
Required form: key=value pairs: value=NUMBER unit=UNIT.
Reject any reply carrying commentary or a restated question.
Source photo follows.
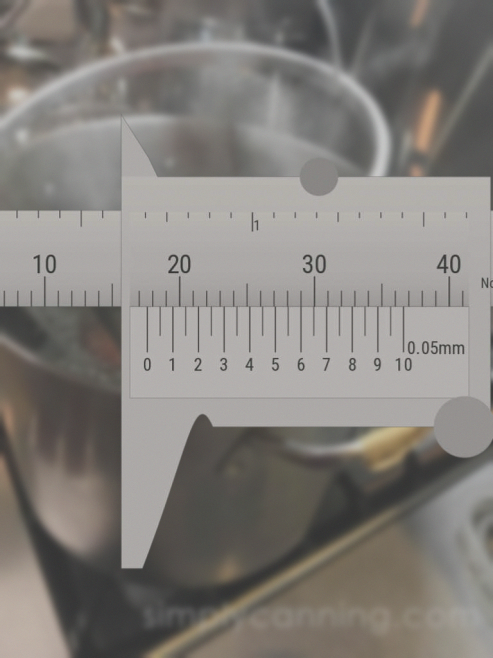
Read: value=17.6 unit=mm
